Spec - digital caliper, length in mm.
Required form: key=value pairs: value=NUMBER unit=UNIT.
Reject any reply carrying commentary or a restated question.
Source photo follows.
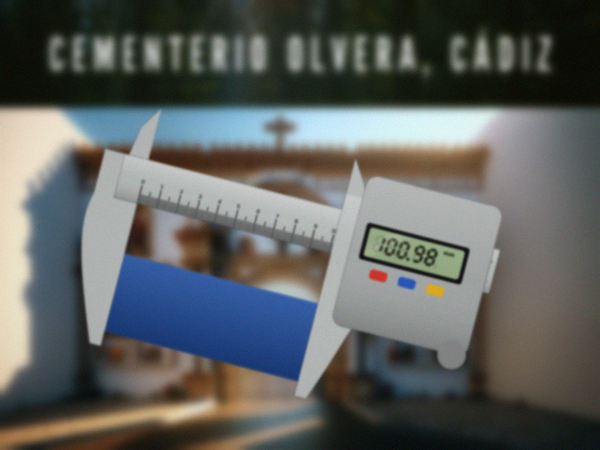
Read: value=100.98 unit=mm
